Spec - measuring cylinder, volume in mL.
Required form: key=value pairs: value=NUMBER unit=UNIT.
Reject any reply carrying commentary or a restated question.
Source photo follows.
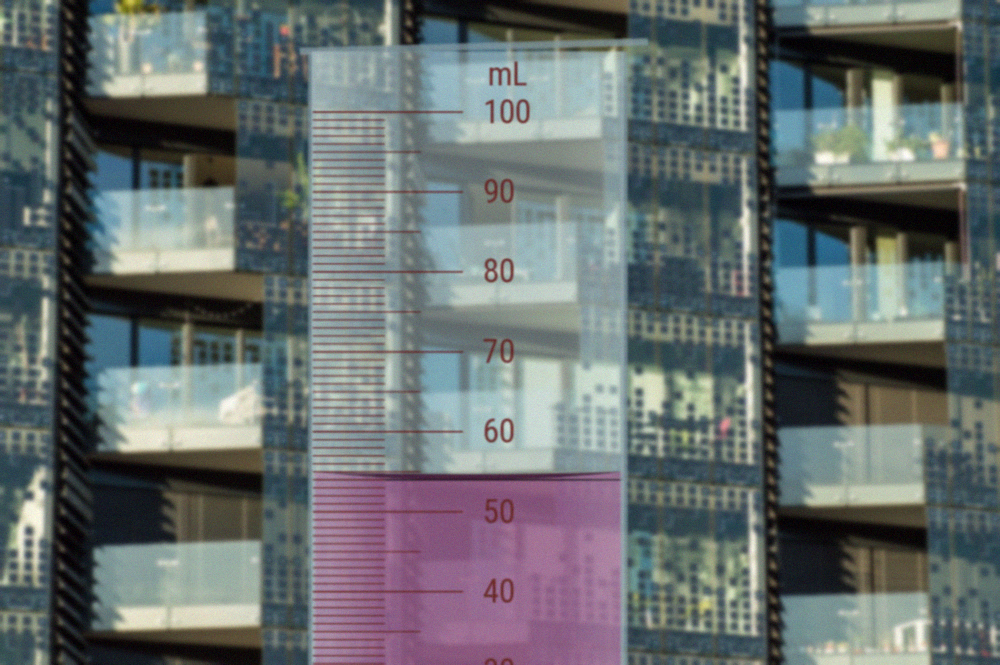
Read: value=54 unit=mL
